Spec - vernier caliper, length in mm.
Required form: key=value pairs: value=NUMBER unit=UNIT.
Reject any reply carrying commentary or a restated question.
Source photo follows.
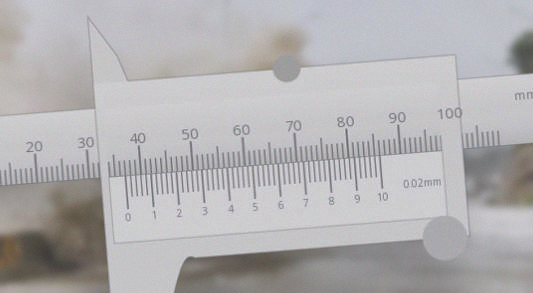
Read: value=37.0 unit=mm
